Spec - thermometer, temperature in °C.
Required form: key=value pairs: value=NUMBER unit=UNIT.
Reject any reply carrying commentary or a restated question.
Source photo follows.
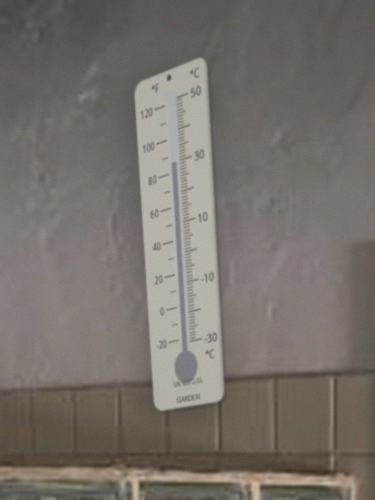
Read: value=30 unit=°C
